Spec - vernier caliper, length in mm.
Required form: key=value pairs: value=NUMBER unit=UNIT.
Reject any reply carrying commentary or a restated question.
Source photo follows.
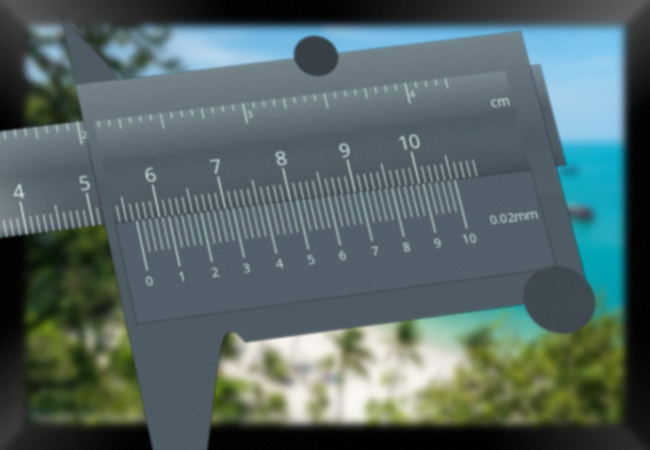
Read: value=56.5 unit=mm
